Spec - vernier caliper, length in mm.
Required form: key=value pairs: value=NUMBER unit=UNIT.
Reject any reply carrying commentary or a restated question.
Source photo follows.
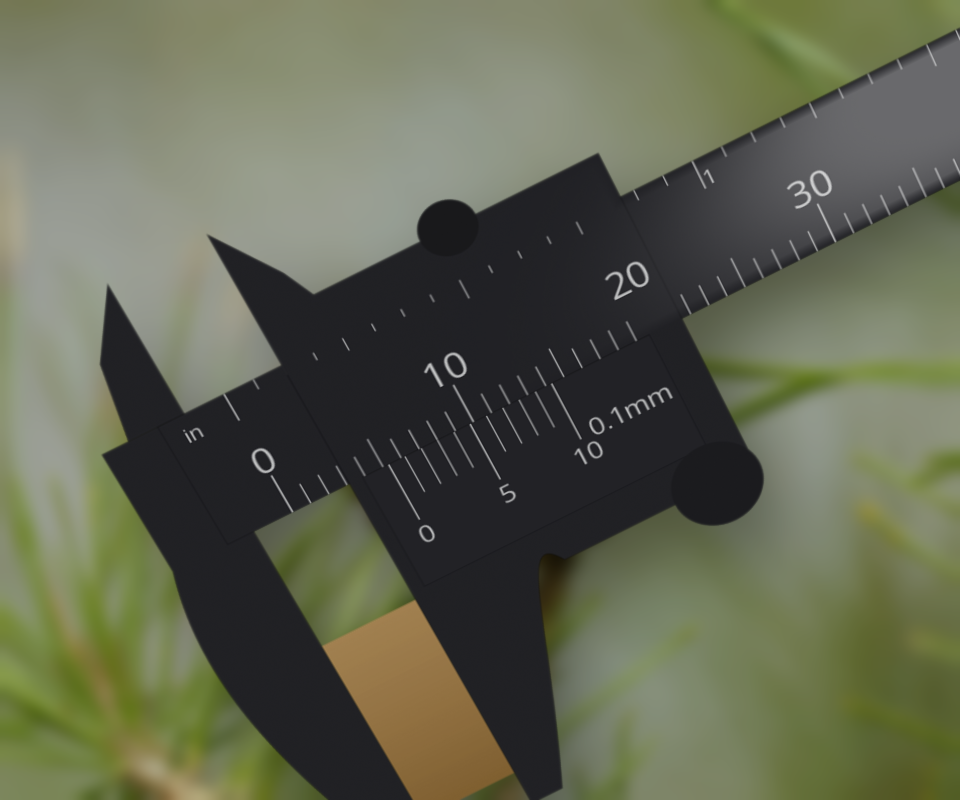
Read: value=5.3 unit=mm
